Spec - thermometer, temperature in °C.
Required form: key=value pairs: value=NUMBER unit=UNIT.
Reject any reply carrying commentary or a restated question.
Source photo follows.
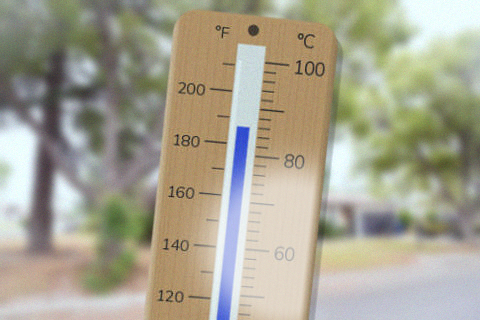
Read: value=86 unit=°C
